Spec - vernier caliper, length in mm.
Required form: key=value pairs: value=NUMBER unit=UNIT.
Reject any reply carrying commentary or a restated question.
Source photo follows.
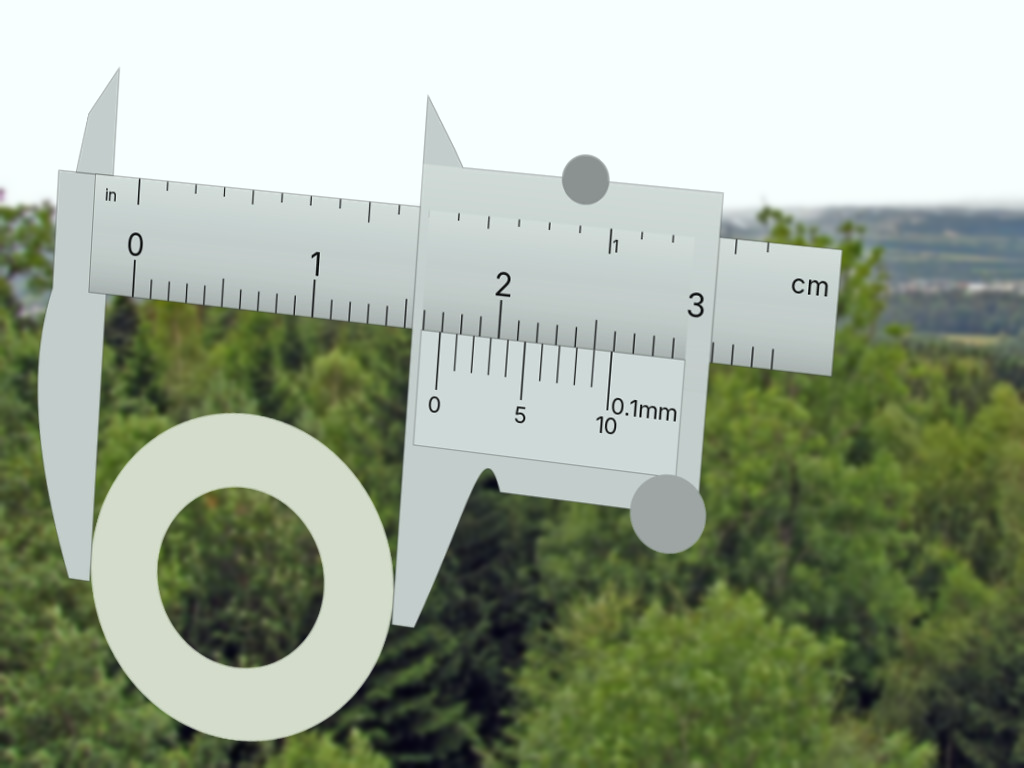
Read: value=16.9 unit=mm
